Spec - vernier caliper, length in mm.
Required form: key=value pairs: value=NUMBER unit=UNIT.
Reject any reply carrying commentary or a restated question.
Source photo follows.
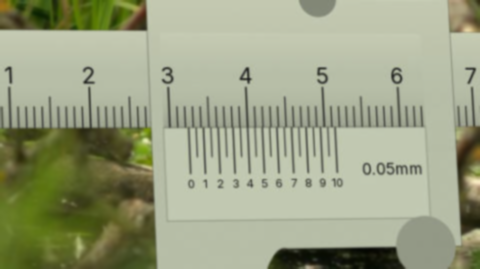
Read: value=32.4 unit=mm
